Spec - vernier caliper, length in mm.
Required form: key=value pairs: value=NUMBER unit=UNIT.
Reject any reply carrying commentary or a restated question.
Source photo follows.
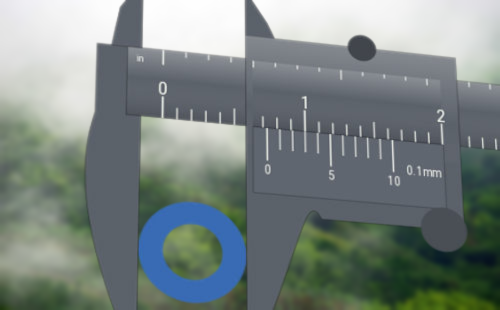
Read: value=7.3 unit=mm
